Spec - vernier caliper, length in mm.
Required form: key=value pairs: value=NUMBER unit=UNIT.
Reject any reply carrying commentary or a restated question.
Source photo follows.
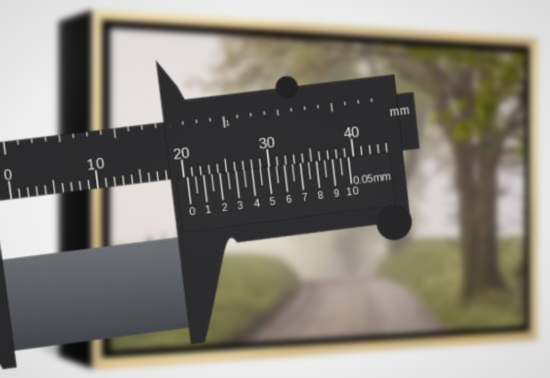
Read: value=20.4 unit=mm
